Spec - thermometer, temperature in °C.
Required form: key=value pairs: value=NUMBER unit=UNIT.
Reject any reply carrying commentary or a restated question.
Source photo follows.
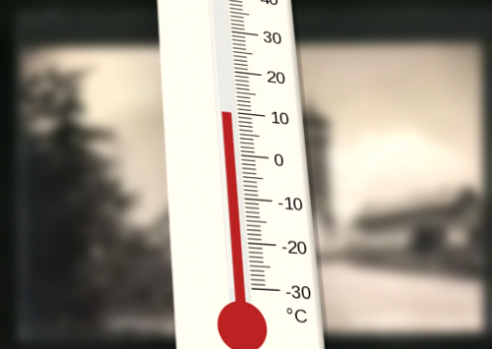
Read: value=10 unit=°C
